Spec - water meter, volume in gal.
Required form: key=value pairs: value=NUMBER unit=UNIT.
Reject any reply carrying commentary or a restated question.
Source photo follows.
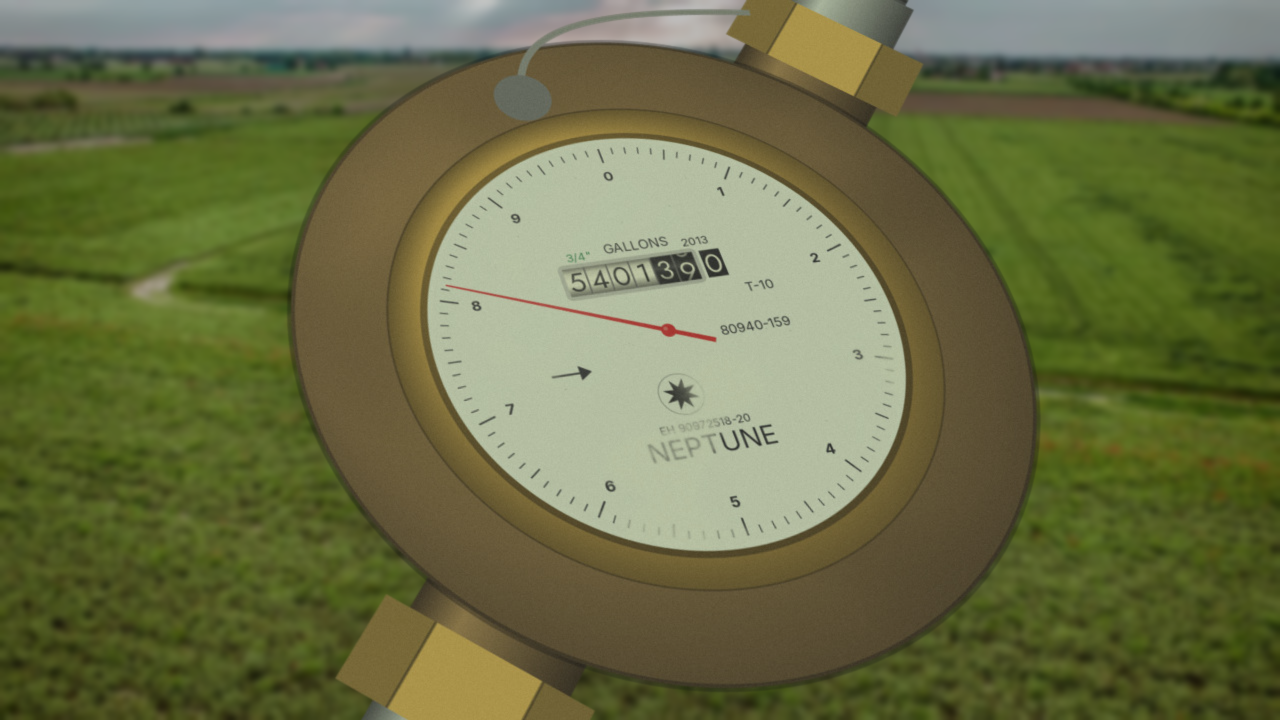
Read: value=5401388.1 unit=gal
